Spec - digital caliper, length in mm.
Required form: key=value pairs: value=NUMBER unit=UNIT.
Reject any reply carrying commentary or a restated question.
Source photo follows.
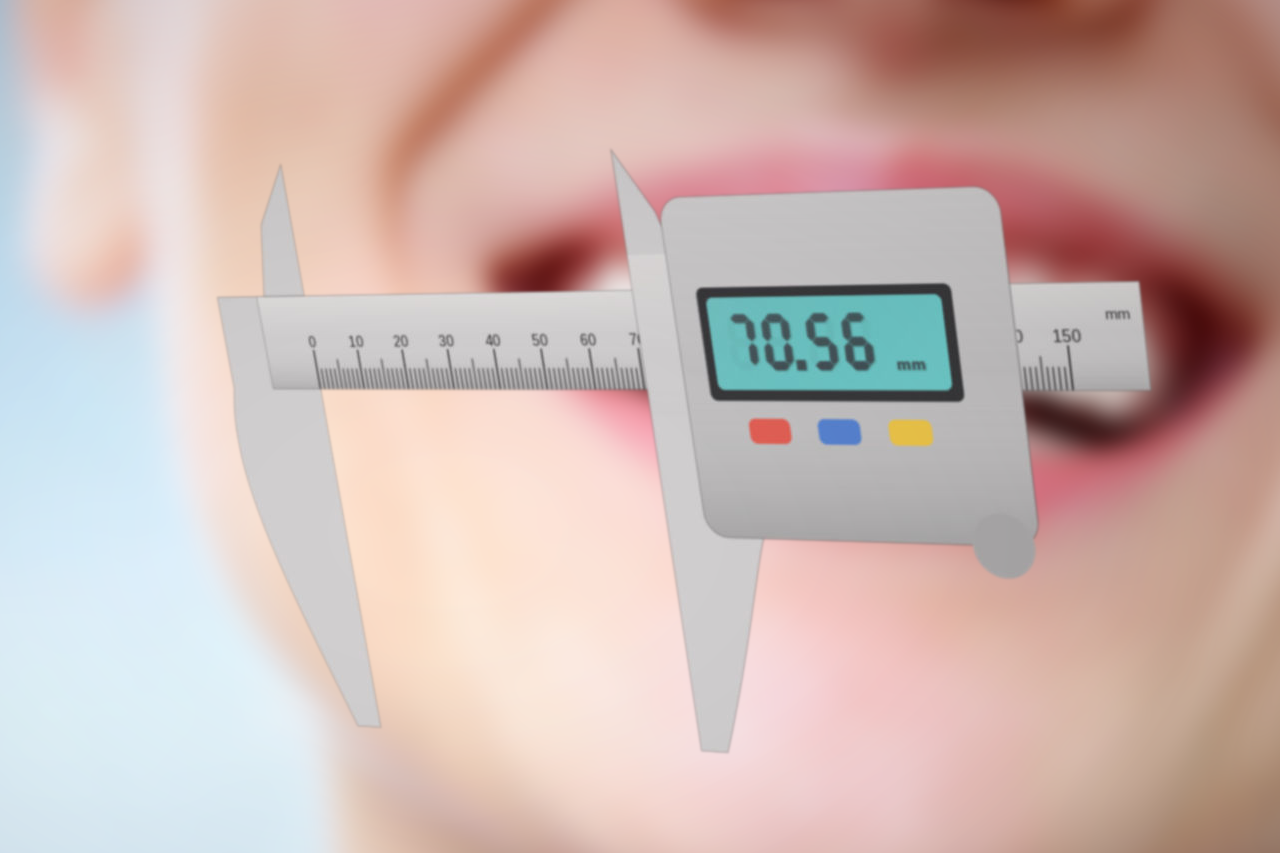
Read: value=70.56 unit=mm
